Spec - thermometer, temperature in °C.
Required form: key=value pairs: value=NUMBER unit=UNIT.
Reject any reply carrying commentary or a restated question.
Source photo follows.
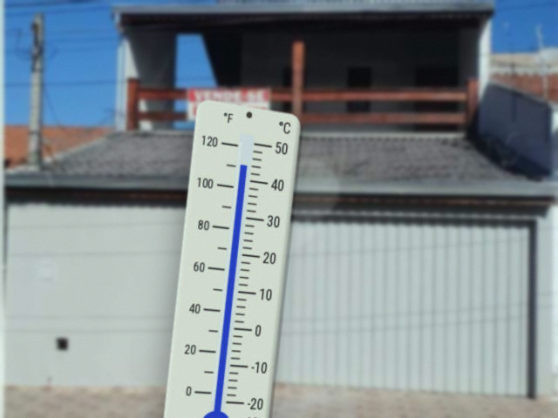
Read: value=44 unit=°C
